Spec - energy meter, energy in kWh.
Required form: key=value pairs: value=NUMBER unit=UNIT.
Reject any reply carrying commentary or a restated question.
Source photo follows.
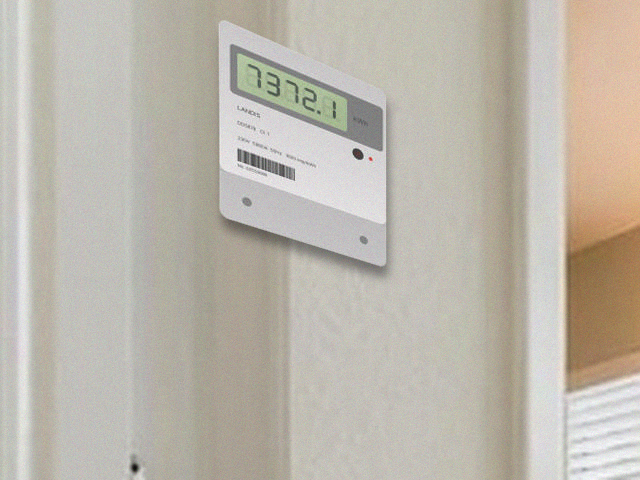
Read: value=7372.1 unit=kWh
